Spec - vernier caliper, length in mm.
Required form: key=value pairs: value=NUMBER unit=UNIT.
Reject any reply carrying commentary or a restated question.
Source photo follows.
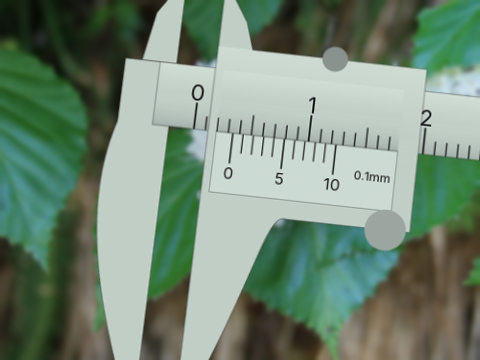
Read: value=3.4 unit=mm
